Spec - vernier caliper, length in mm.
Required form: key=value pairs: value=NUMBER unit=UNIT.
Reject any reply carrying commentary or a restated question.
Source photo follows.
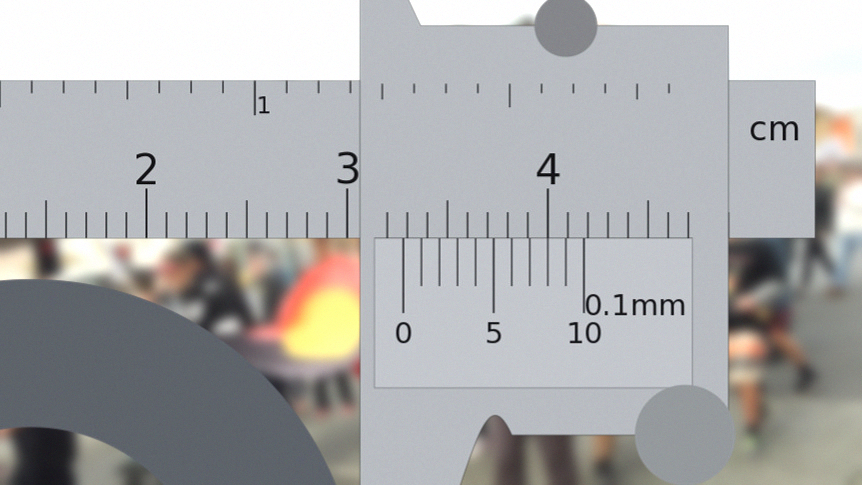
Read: value=32.8 unit=mm
